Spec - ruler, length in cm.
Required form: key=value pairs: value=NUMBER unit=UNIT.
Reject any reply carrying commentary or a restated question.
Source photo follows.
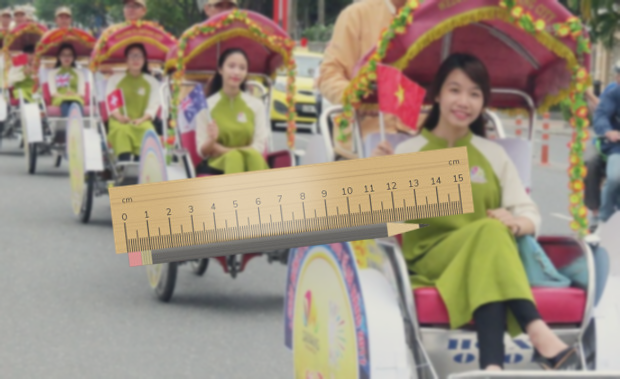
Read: value=13.5 unit=cm
